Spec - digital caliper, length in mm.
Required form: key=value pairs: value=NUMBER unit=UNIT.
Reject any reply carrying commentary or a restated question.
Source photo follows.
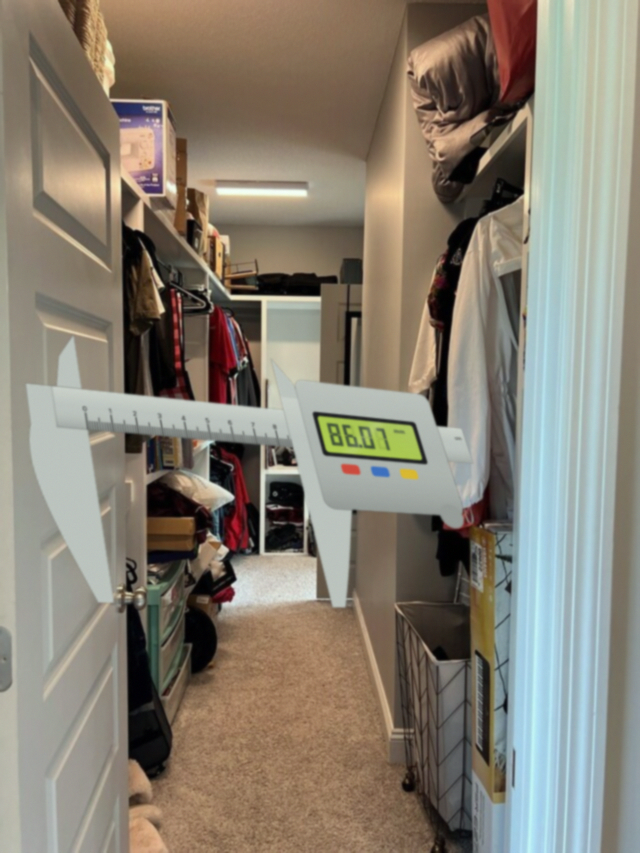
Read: value=86.07 unit=mm
